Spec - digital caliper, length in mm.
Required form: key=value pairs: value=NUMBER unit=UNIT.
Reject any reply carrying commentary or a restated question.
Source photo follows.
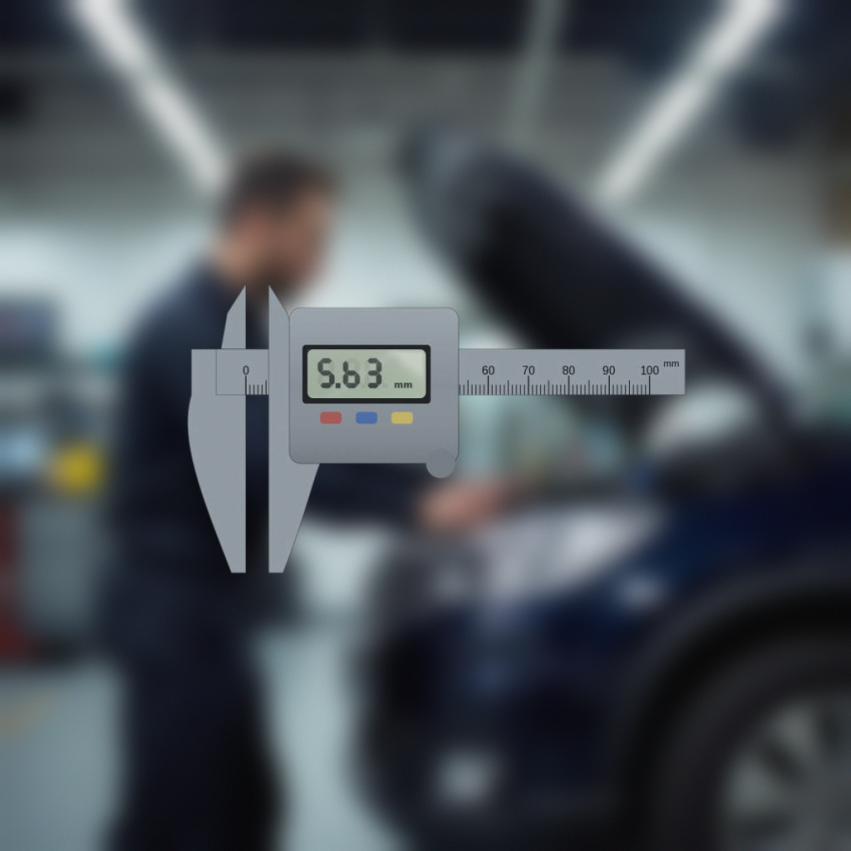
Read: value=5.63 unit=mm
